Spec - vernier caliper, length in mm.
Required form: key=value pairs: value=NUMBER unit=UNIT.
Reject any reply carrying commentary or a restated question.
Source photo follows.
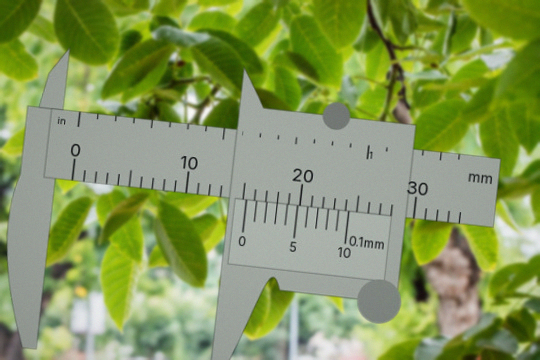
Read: value=15.3 unit=mm
